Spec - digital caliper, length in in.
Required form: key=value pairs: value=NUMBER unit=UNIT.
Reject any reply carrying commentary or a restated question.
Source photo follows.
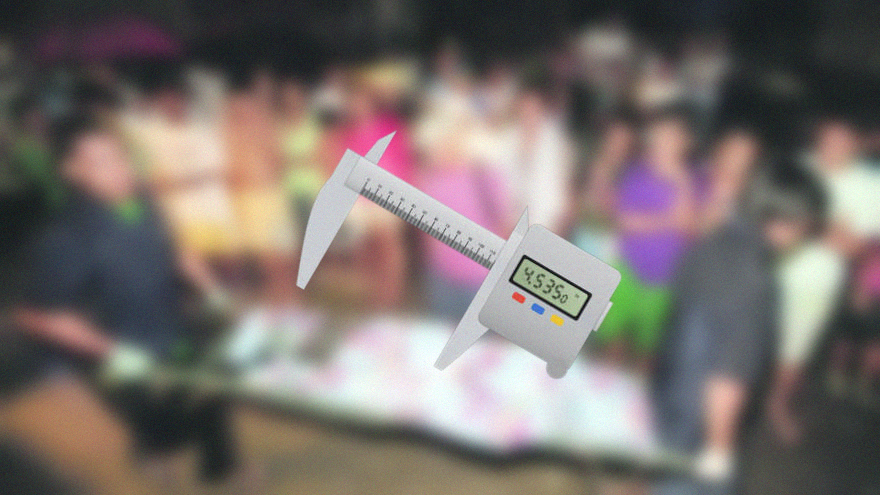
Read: value=4.5350 unit=in
